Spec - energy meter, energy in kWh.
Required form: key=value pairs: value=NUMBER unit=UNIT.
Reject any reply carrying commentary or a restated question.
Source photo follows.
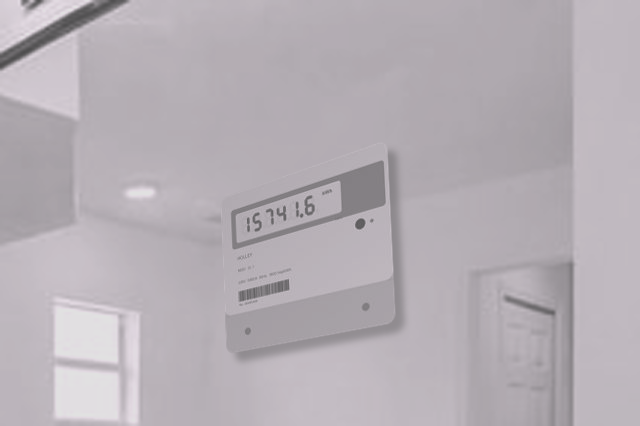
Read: value=15741.6 unit=kWh
